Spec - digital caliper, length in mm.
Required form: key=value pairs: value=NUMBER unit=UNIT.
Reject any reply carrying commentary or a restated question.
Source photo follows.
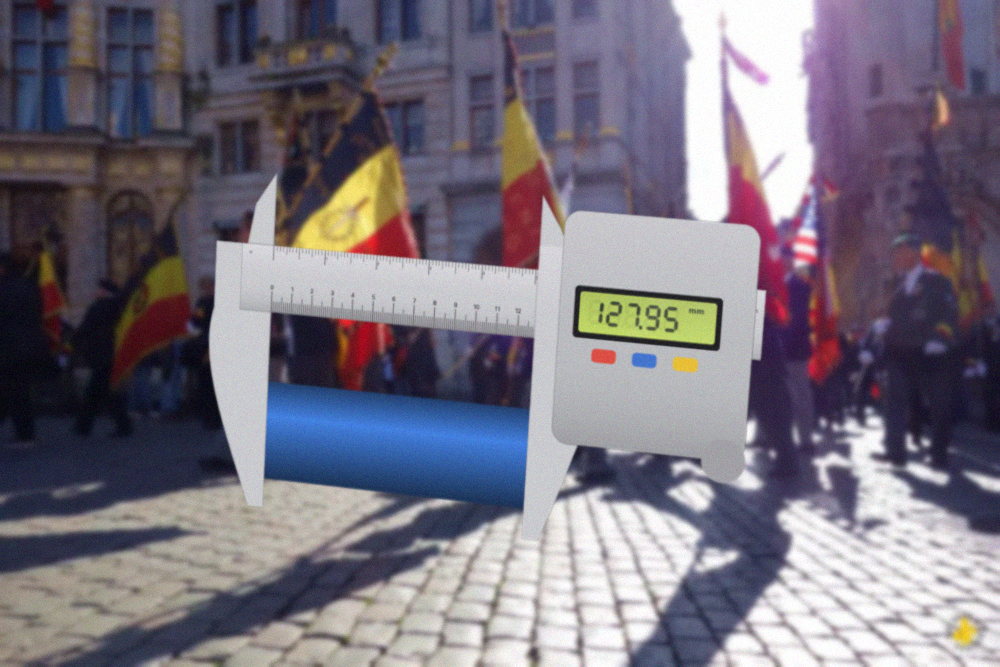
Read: value=127.95 unit=mm
